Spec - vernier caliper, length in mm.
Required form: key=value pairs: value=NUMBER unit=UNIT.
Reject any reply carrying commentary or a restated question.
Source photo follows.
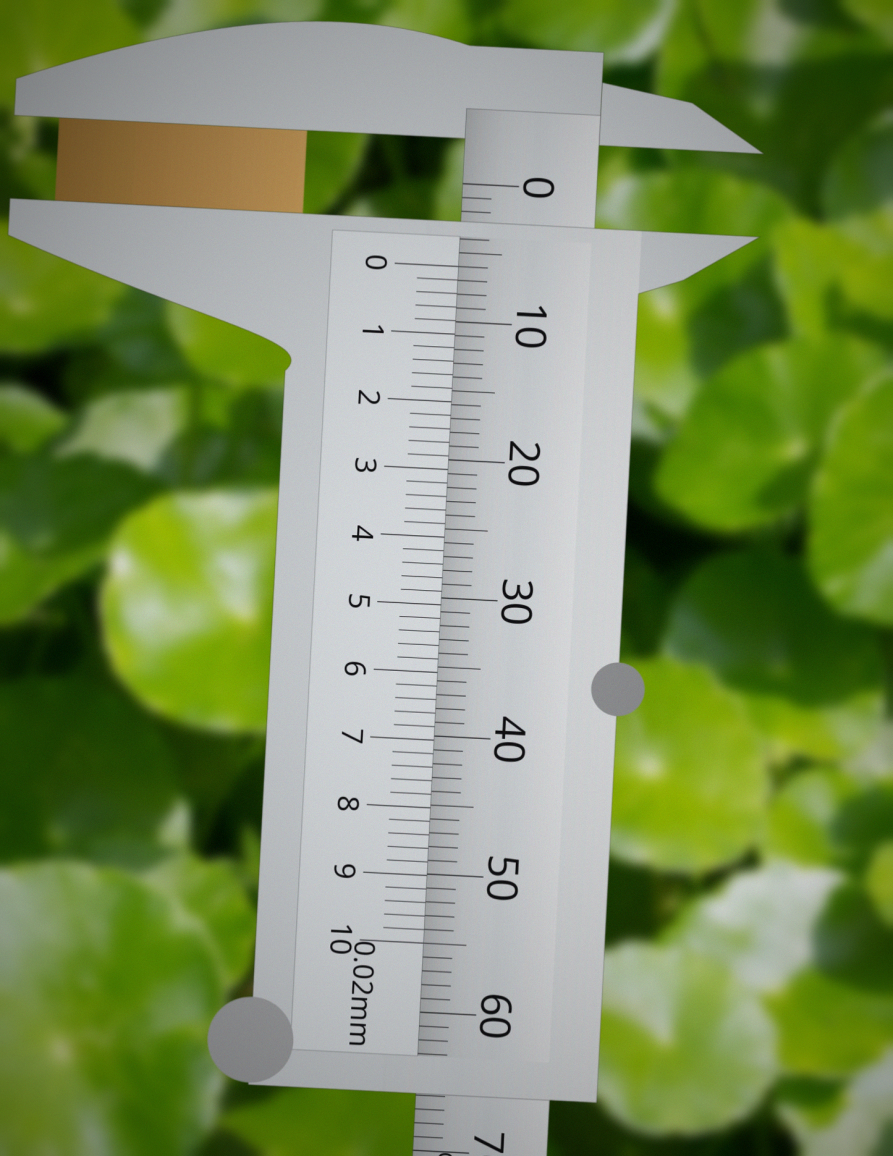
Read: value=6.0 unit=mm
